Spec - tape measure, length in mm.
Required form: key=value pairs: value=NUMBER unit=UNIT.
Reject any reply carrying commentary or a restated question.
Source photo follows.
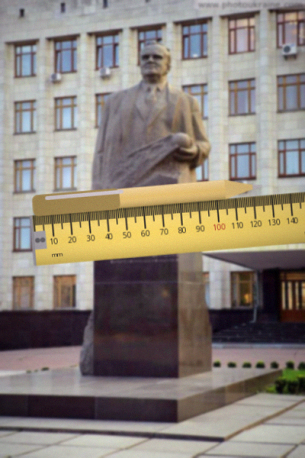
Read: value=125 unit=mm
